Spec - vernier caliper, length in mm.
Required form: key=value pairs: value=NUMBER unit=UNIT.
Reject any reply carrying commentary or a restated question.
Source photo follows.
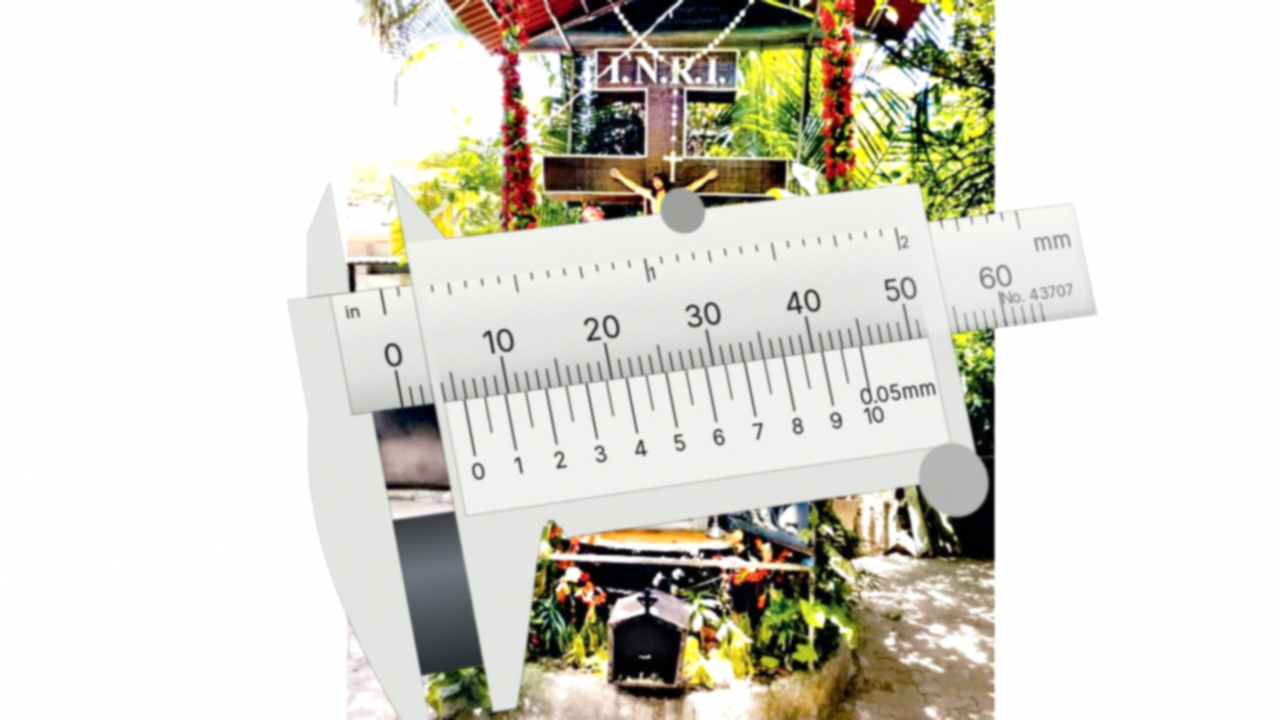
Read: value=5.8 unit=mm
